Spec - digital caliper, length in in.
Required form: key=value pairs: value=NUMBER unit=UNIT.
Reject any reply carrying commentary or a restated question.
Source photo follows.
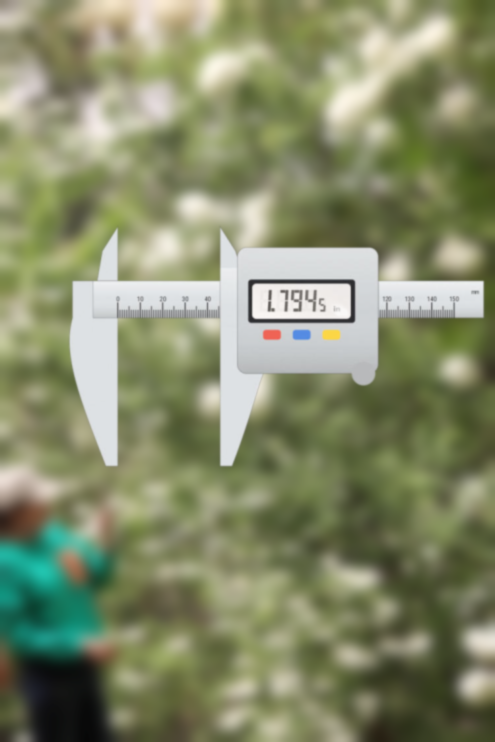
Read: value=1.7945 unit=in
